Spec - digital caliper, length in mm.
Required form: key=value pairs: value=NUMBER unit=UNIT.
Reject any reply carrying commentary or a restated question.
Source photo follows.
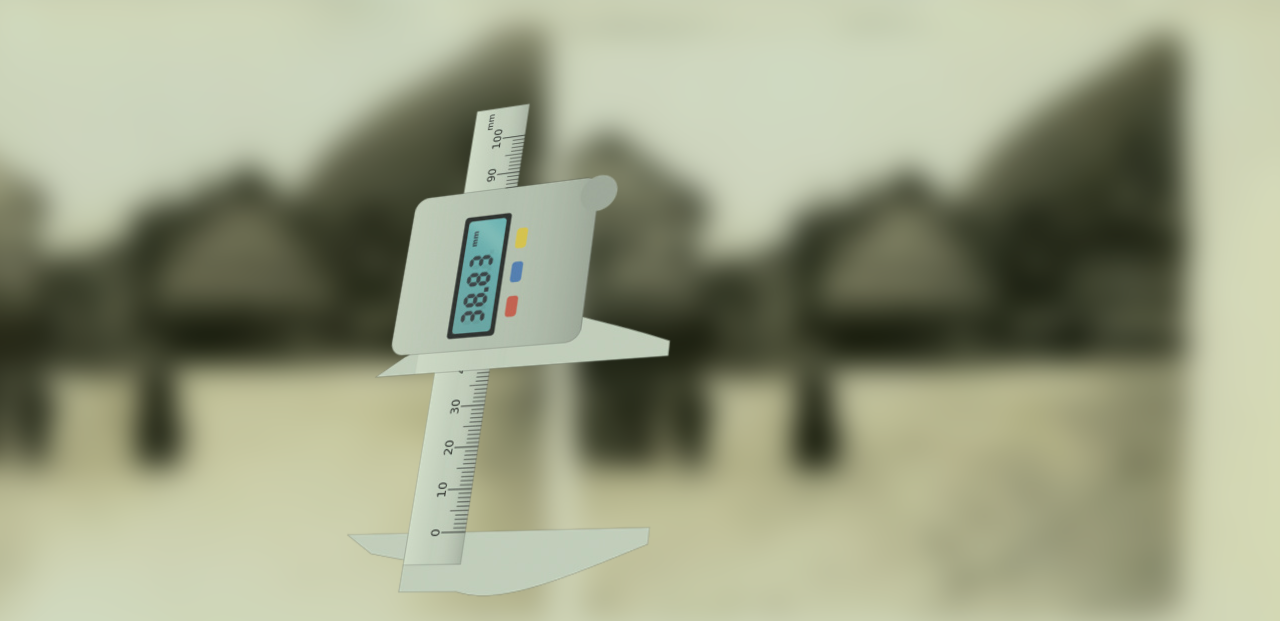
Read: value=38.83 unit=mm
